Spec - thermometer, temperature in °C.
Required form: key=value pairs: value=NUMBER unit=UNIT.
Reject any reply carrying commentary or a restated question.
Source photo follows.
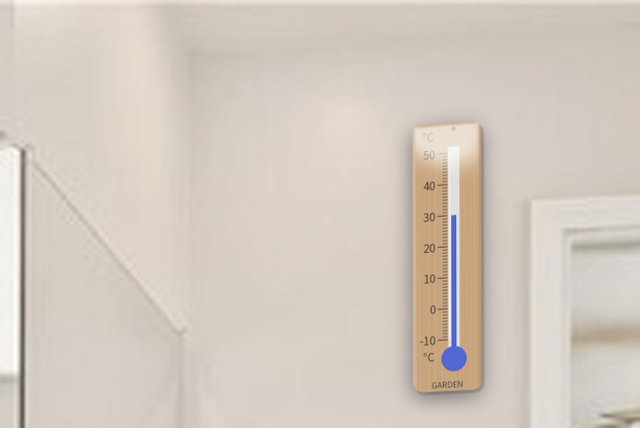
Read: value=30 unit=°C
